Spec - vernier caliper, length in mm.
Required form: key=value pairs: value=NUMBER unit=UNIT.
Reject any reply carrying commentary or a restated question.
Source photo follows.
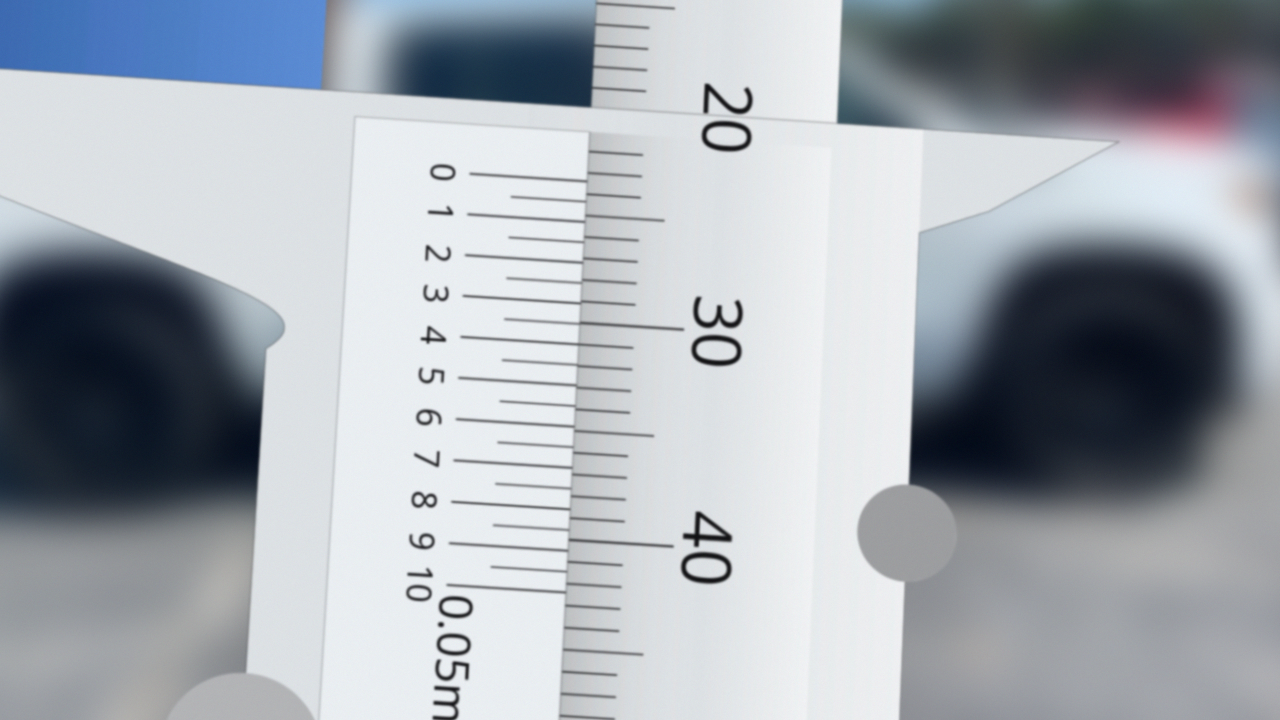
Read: value=23.4 unit=mm
